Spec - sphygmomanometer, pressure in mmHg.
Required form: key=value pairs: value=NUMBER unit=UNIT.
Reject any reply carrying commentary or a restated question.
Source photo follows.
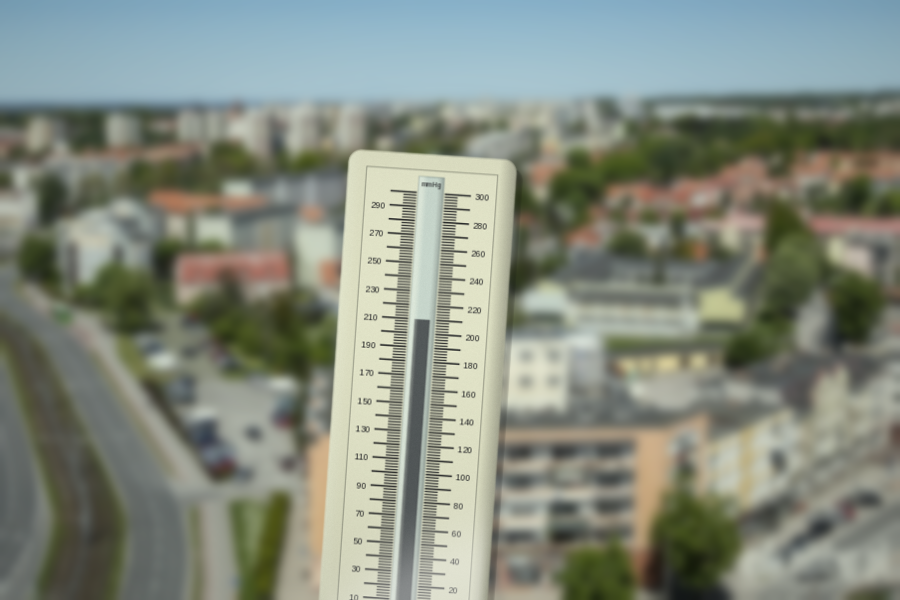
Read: value=210 unit=mmHg
